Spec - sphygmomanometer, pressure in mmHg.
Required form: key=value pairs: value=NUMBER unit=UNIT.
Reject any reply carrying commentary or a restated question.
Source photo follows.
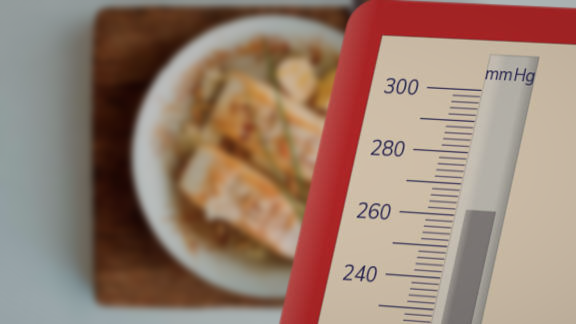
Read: value=262 unit=mmHg
